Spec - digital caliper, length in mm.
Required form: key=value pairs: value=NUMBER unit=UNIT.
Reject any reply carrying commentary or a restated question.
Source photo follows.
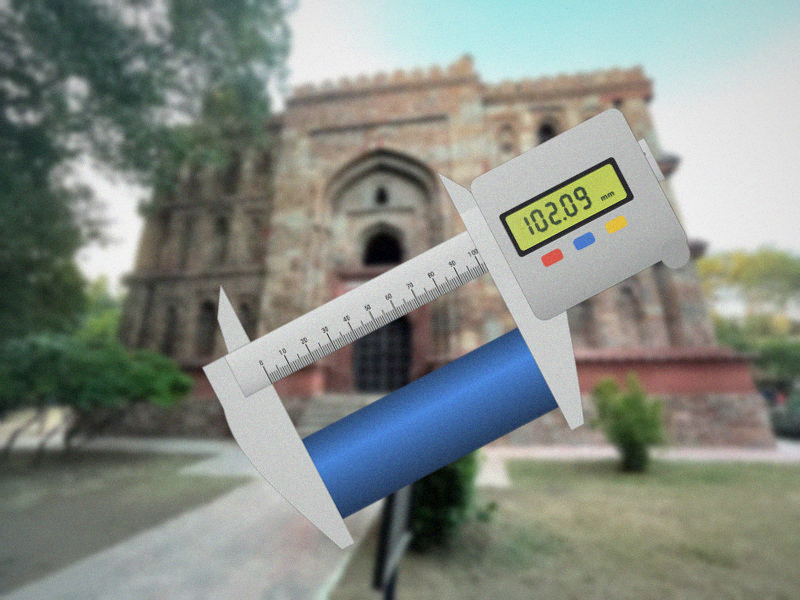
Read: value=102.09 unit=mm
